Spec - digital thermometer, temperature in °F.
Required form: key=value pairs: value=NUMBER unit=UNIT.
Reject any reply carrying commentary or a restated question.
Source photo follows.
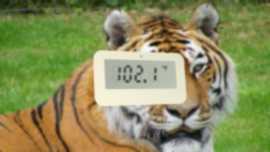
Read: value=102.1 unit=°F
